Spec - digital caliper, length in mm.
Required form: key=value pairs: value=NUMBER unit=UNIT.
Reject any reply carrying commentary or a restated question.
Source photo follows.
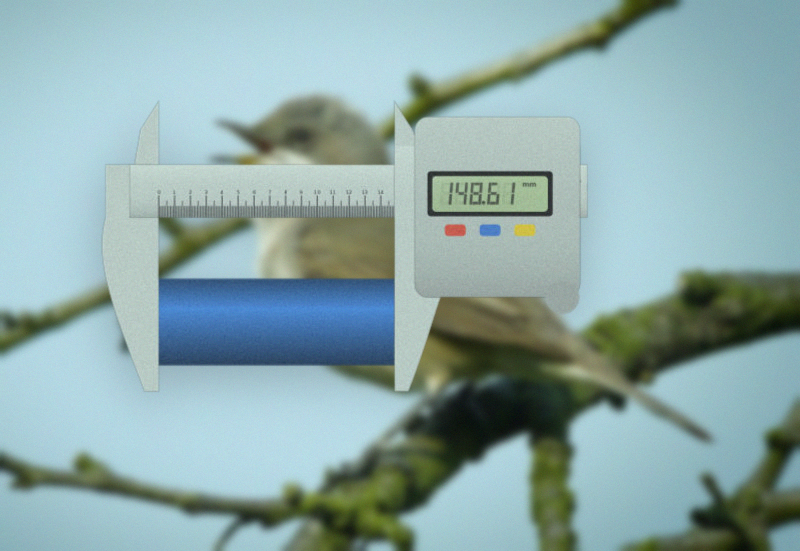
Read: value=148.61 unit=mm
